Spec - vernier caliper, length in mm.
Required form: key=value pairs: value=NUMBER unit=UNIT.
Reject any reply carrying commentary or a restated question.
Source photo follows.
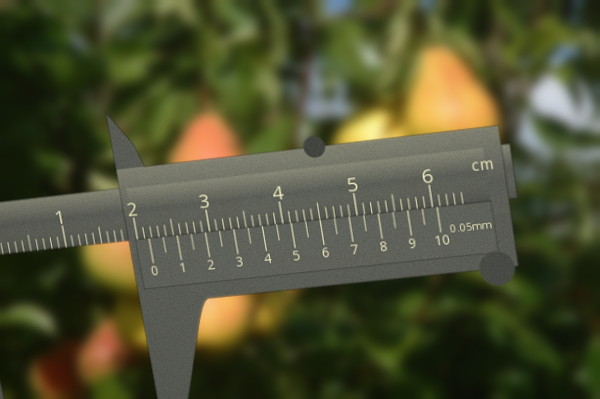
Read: value=21.6 unit=mm
